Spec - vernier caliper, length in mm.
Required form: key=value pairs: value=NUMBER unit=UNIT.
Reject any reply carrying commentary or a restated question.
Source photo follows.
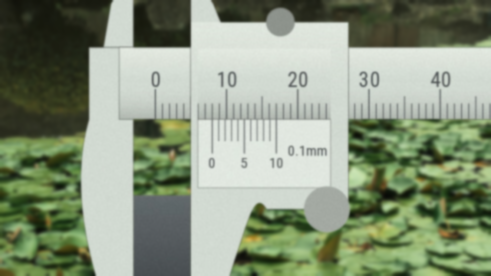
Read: value=8.0 unit=mm
